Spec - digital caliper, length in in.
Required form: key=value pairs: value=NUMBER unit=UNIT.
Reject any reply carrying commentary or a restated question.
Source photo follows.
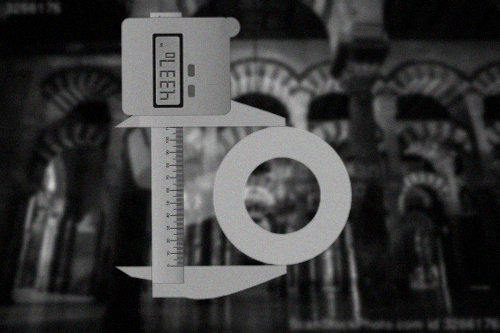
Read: value=4.3370 unit=in
